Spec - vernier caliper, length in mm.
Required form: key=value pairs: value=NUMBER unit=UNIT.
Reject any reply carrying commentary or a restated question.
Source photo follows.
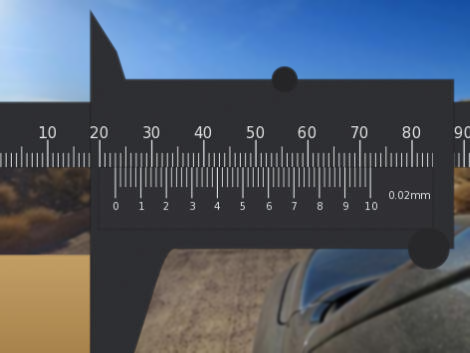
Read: value=23.0 unit=mm
